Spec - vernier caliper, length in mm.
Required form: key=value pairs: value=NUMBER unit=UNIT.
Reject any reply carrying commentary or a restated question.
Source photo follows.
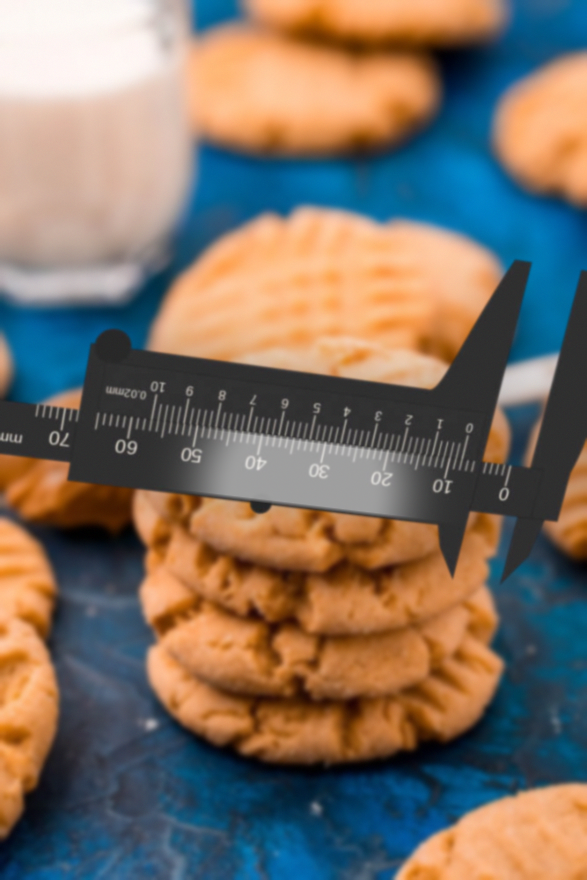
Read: value=8.0 unit=mm
